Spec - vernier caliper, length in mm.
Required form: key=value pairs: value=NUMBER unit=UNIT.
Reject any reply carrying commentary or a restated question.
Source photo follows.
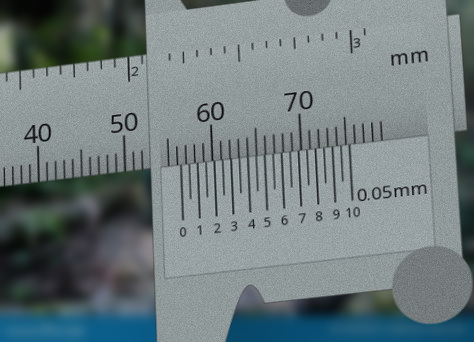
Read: value=56.4 unit=mm
